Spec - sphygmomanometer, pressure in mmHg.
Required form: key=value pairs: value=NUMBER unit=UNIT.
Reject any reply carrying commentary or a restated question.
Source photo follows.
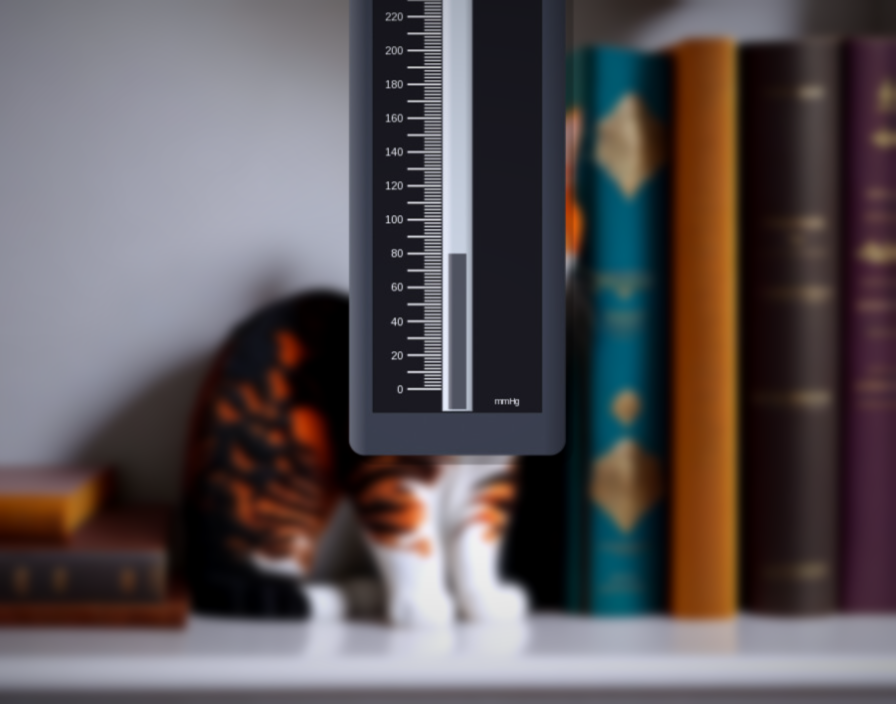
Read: value=80 unit=mmHg
